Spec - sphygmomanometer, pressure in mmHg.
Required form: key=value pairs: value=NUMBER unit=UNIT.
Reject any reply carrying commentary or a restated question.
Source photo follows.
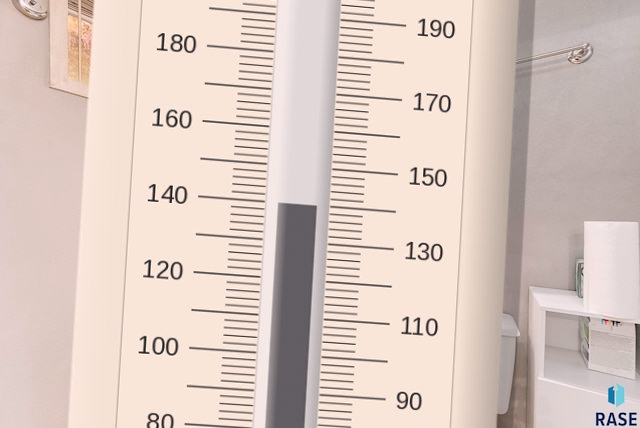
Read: value=140 unit=mmHg
